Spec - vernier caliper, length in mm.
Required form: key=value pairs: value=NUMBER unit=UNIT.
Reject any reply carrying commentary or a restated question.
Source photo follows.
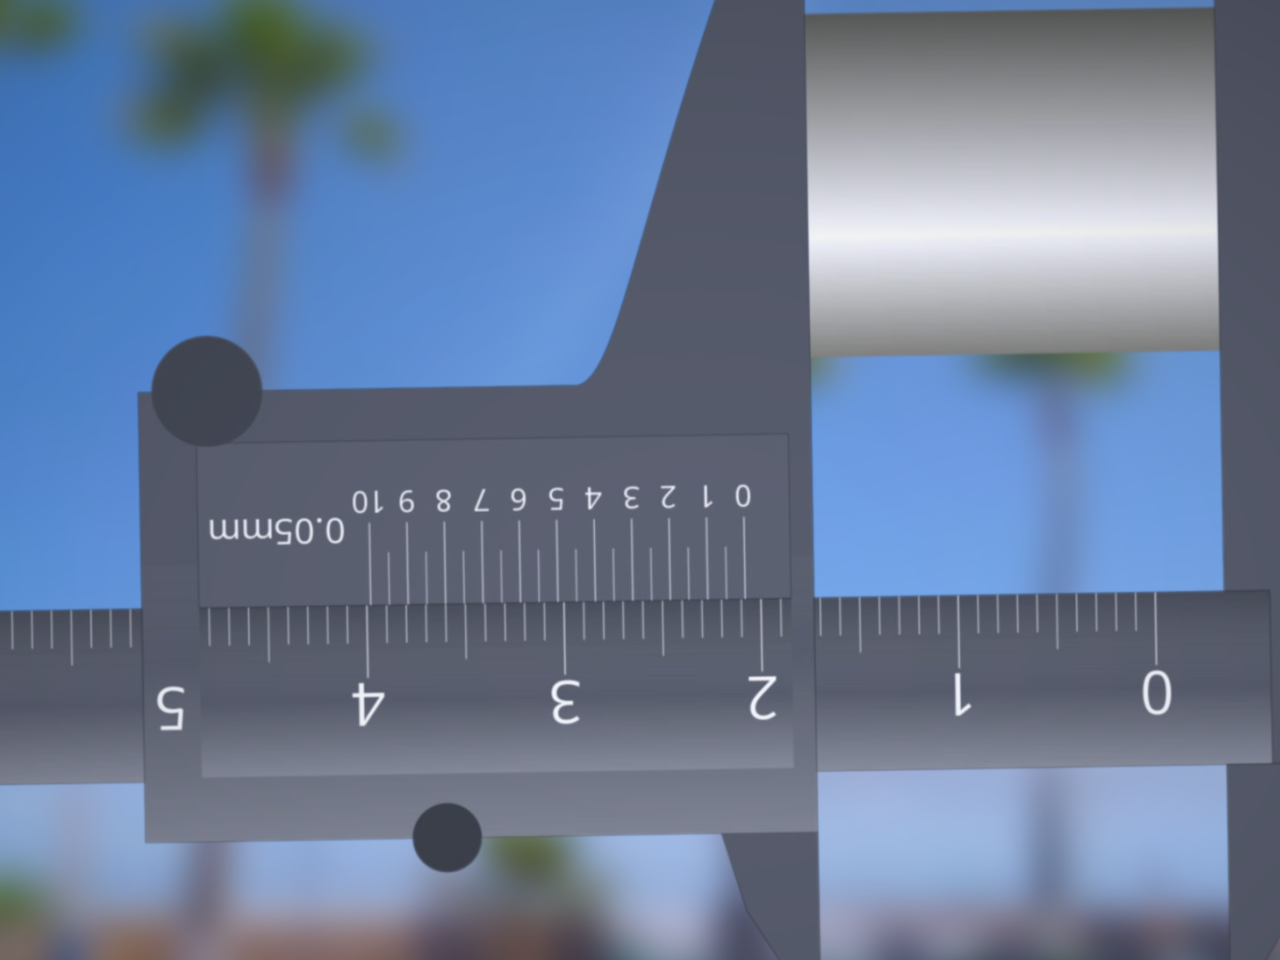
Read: value=20.8 unit=mm
